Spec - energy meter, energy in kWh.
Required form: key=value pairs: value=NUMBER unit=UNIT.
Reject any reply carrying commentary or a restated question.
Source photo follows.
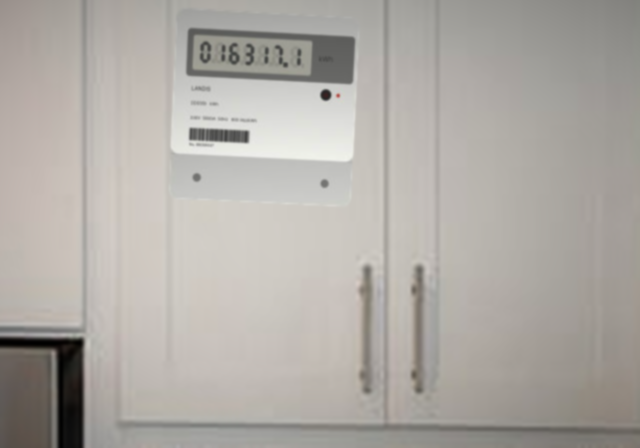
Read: value=16317.1 unit=kWh
